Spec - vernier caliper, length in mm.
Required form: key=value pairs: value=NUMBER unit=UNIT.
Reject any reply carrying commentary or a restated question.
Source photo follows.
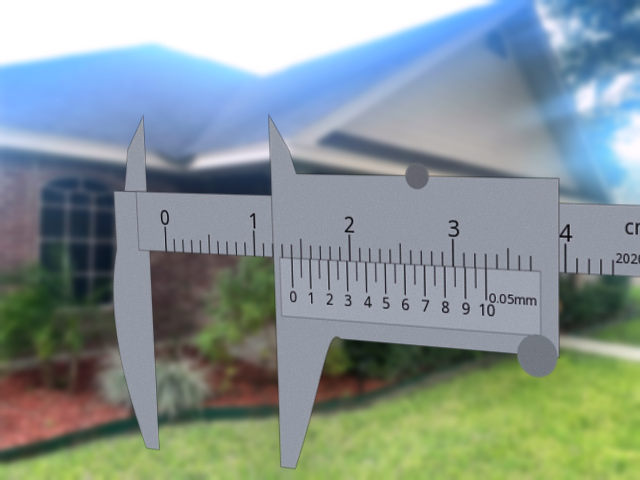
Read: value=14.0 unit=mm
